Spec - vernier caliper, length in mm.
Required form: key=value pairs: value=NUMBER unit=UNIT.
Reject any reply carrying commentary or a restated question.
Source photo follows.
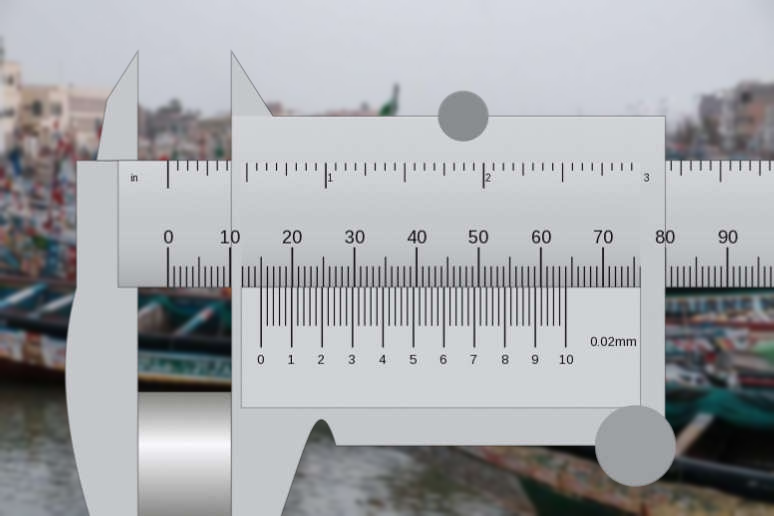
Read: value=15.0 unit=mm
